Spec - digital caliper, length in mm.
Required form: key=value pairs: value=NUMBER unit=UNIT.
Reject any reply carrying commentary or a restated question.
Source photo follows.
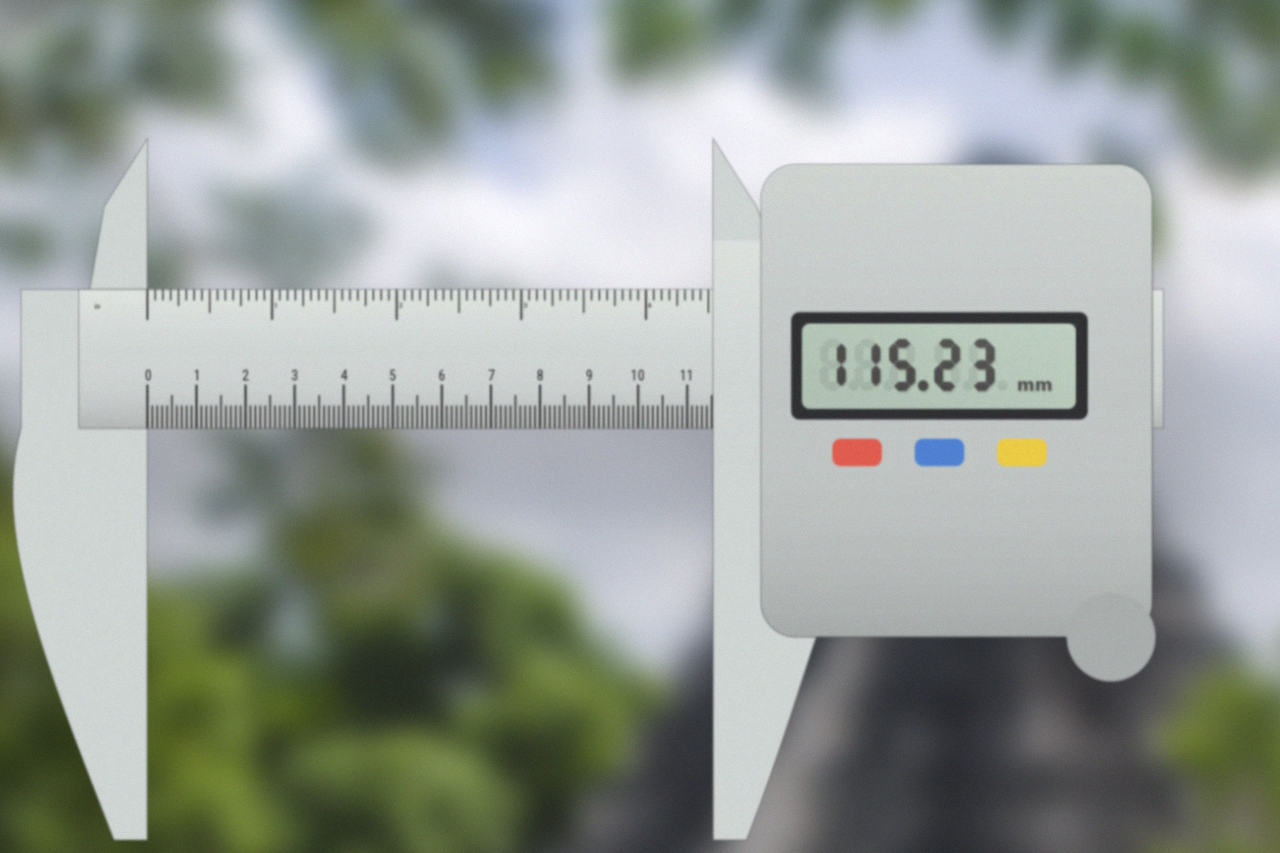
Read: value=115.23 unit=mm
